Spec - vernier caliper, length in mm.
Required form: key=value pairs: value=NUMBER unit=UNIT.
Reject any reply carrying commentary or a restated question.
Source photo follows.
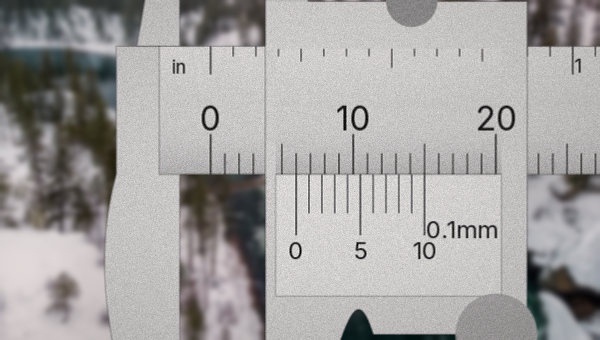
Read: value=6.0 unit=mm
